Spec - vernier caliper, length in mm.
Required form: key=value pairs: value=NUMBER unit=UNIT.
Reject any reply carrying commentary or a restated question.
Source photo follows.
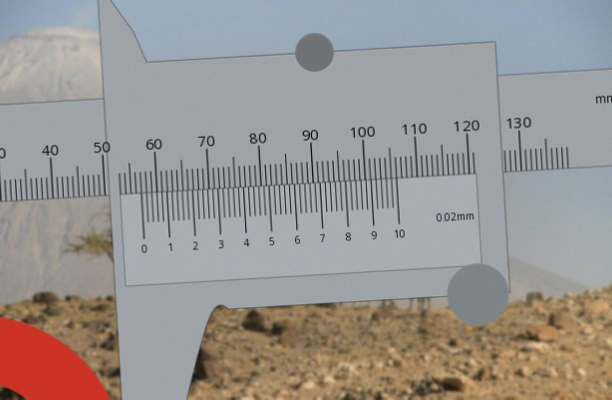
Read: value=57.0 unit=mm
